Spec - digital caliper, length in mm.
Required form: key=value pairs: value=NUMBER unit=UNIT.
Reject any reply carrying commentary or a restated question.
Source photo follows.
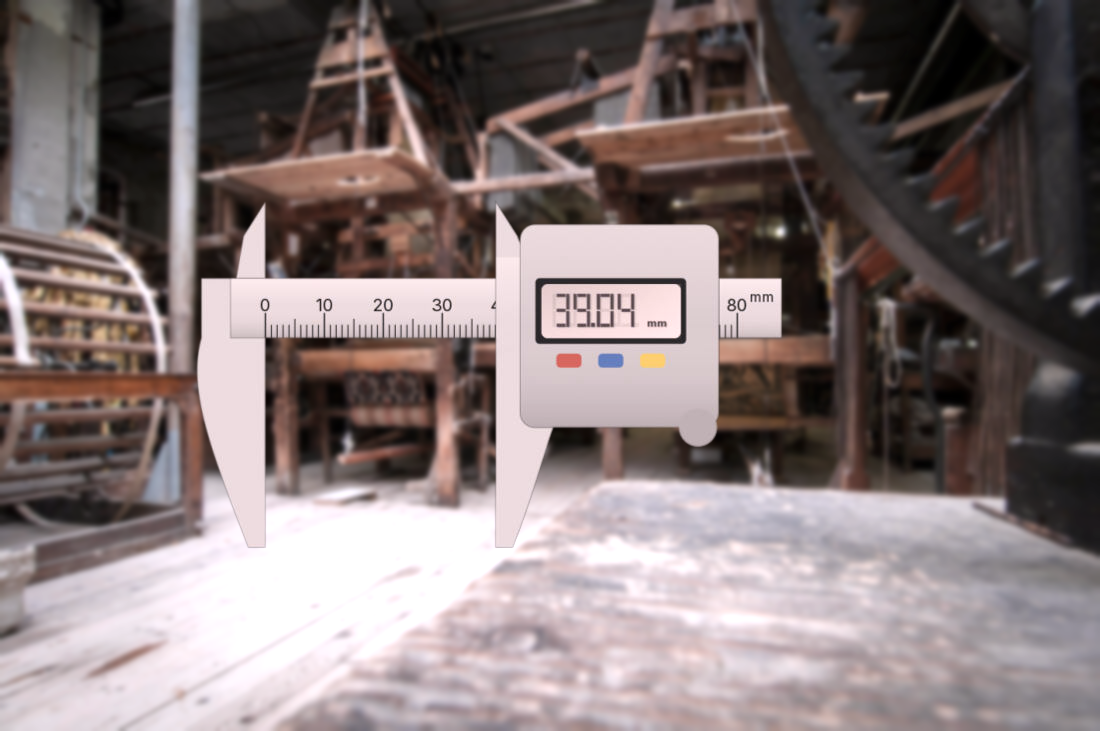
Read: value=39.04 unit=mm
